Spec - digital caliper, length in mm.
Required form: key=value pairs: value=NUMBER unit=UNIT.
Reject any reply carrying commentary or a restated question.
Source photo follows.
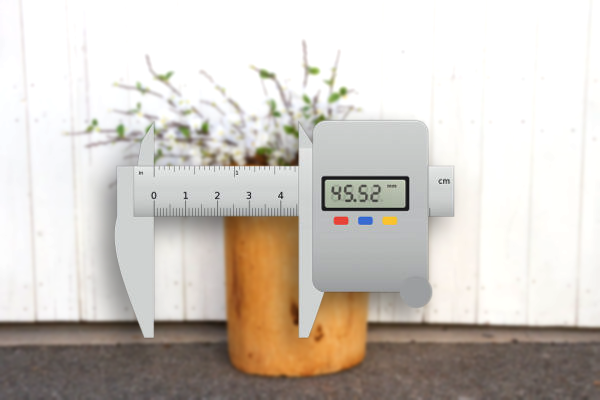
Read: value=45.52 unit=mm
